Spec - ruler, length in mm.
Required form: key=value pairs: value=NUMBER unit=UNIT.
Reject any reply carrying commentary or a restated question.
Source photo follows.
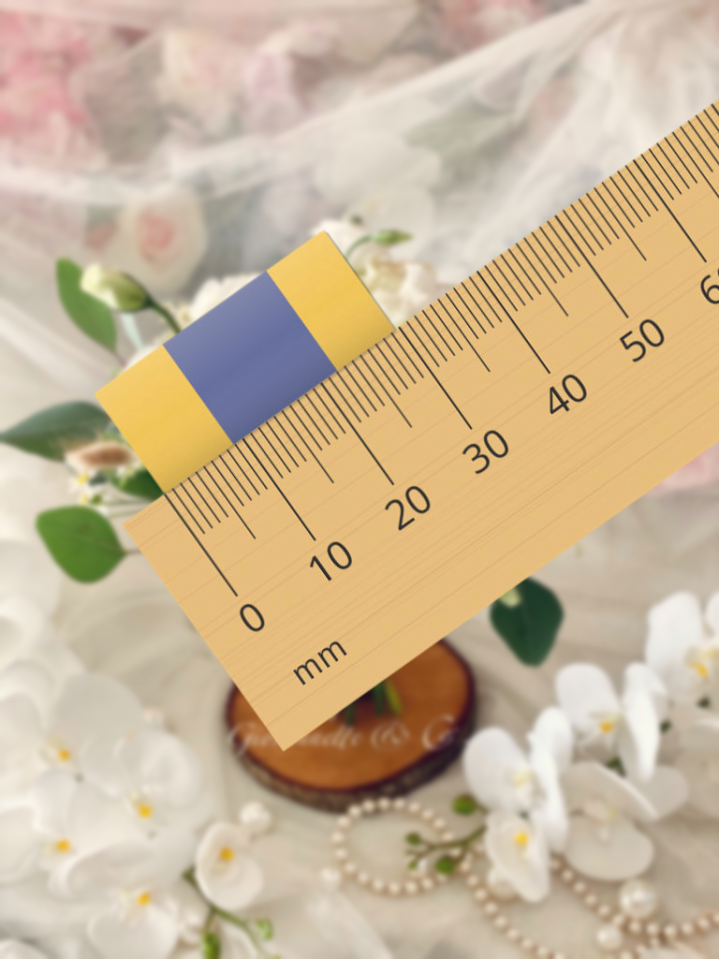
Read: value=29.5 unit=mm
